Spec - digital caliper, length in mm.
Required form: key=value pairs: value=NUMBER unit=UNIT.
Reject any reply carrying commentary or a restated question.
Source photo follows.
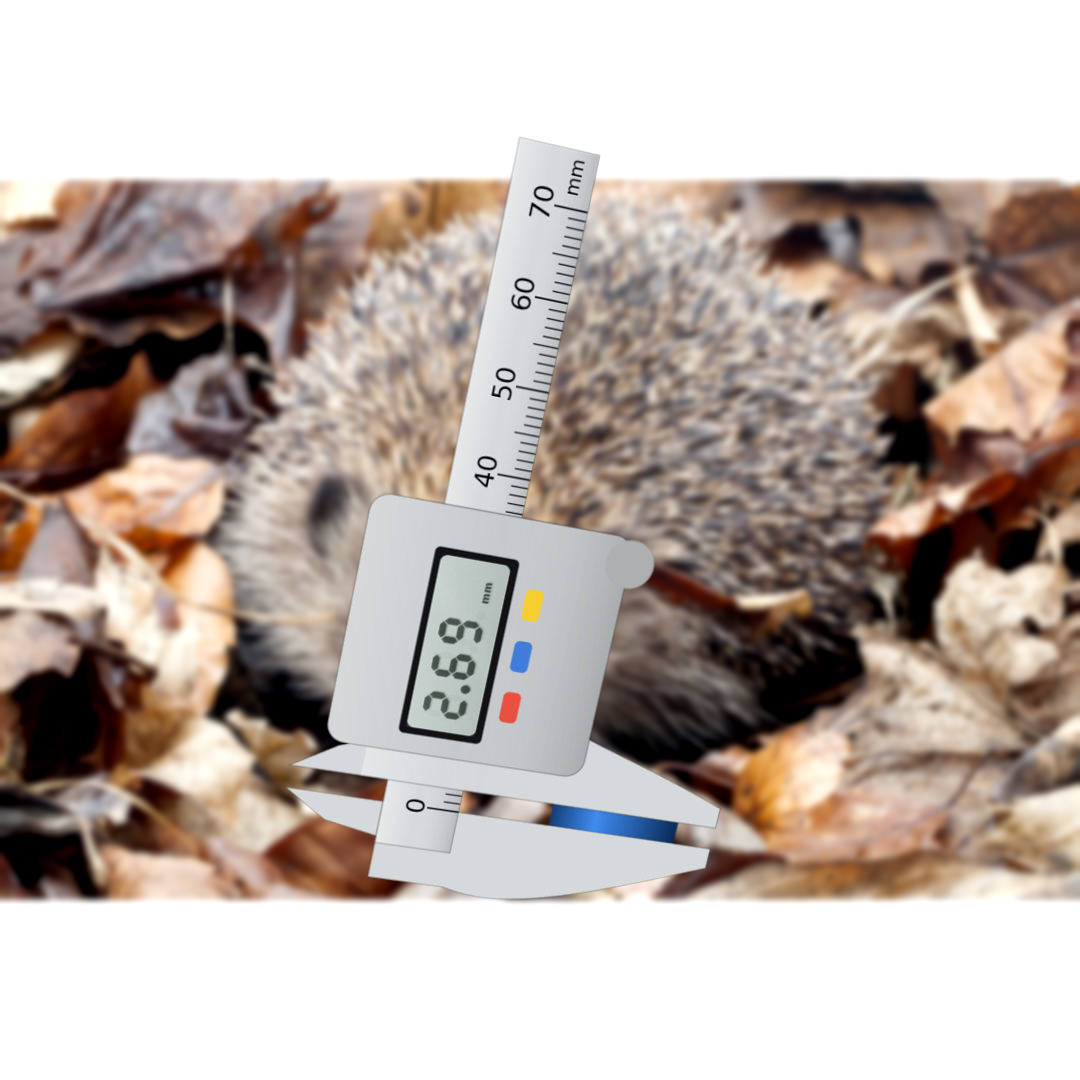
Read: value=2.69 unit=mm
